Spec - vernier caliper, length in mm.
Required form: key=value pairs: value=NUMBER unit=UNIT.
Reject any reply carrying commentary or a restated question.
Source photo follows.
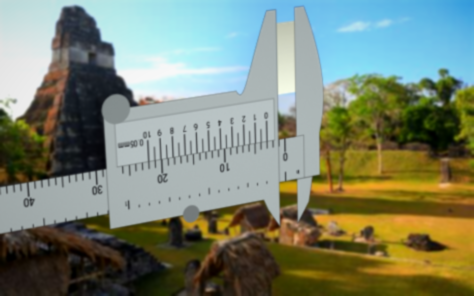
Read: value=3.0 unit=mm
